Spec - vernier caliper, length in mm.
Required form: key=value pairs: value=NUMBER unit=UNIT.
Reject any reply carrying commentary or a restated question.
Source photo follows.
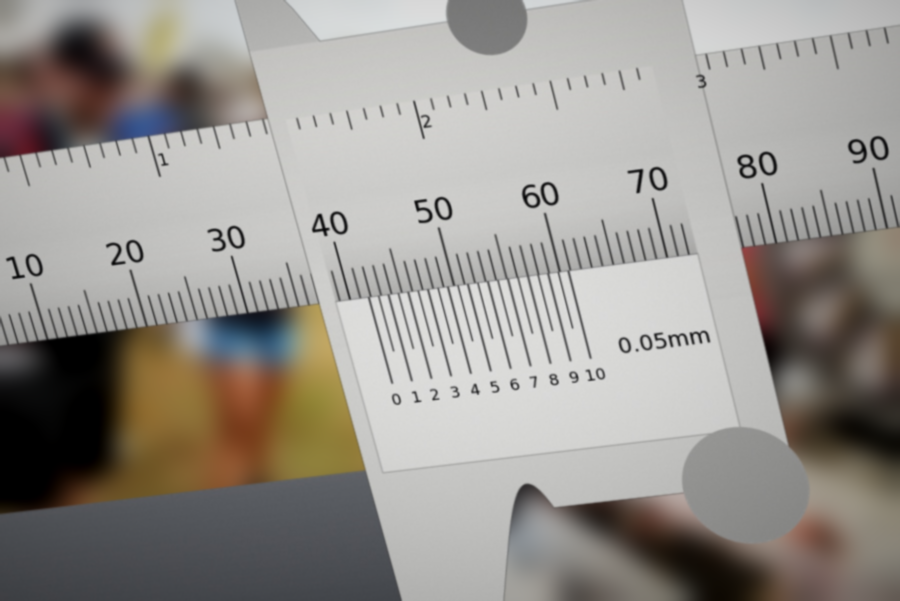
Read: value=41.8 unit=mm
